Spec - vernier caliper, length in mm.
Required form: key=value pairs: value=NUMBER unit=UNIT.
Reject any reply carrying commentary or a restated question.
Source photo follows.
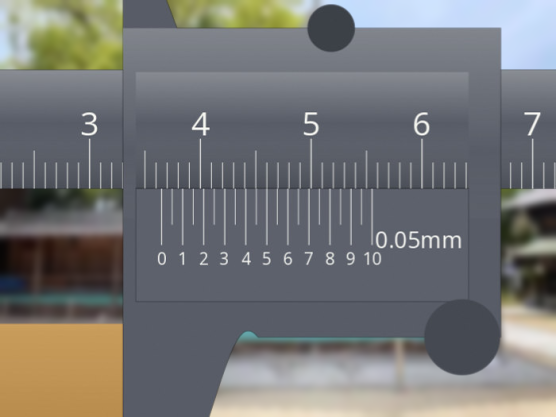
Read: value=36.5 unit=mm
